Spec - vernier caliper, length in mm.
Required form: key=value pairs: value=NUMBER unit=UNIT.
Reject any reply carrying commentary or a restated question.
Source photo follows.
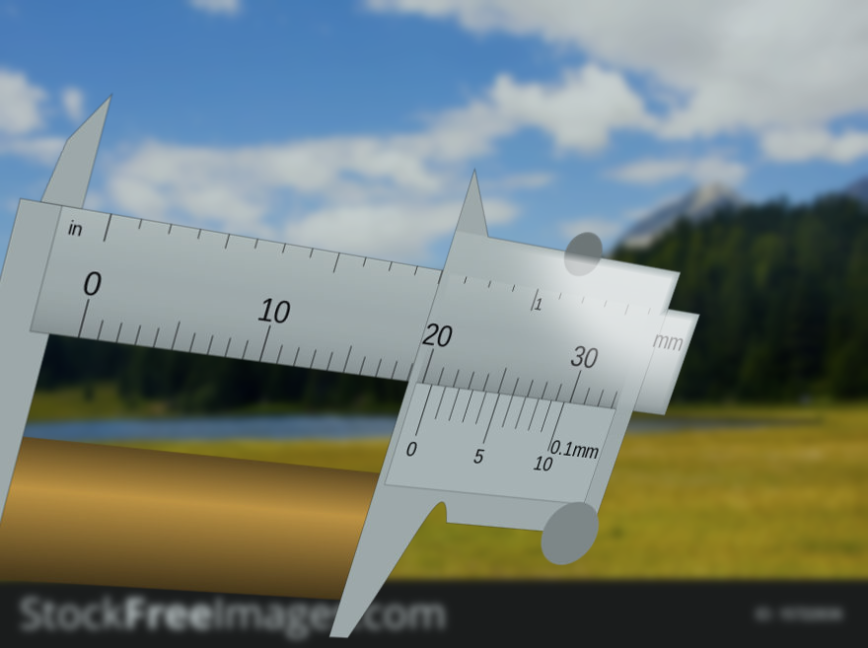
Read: value=20.6 unit=mm
